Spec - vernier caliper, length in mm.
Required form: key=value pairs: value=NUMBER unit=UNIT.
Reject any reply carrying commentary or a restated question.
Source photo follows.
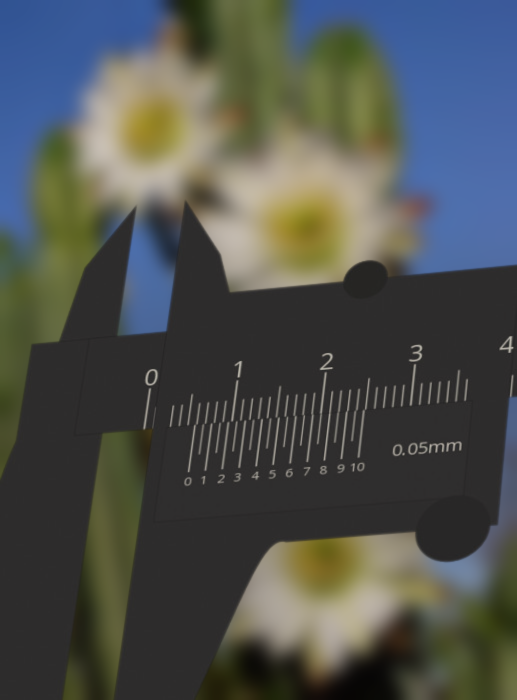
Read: value=5.8 unit=mm
